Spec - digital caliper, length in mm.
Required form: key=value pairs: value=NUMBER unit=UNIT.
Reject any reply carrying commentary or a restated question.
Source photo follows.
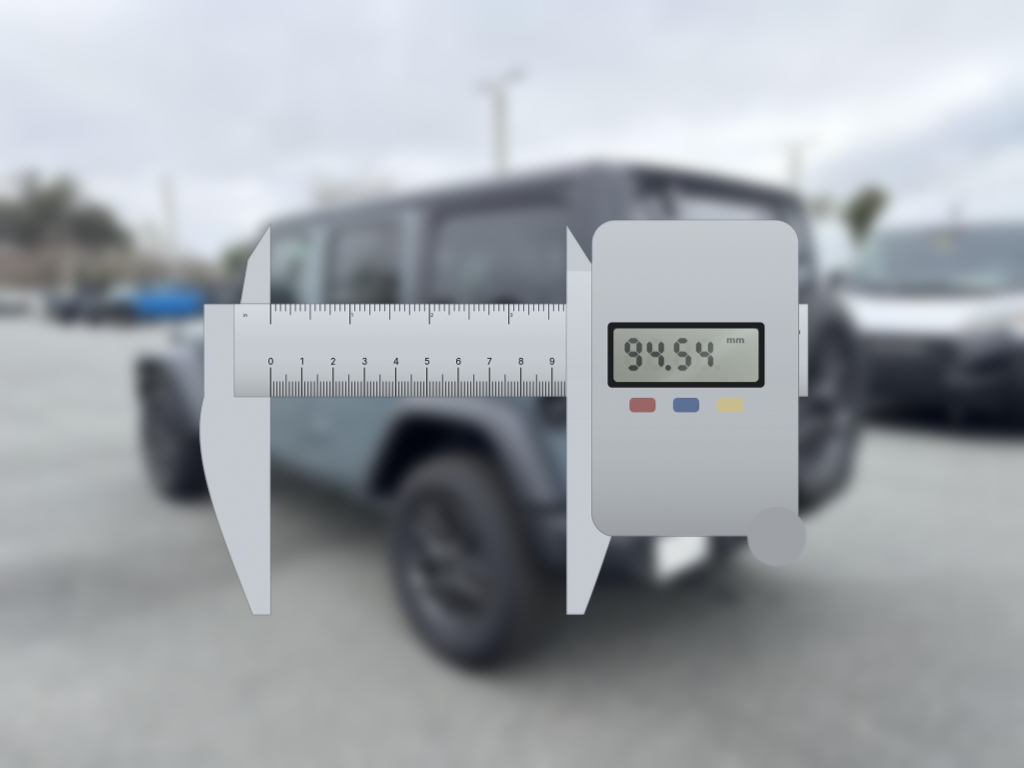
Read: value=94.54 unit=mm
